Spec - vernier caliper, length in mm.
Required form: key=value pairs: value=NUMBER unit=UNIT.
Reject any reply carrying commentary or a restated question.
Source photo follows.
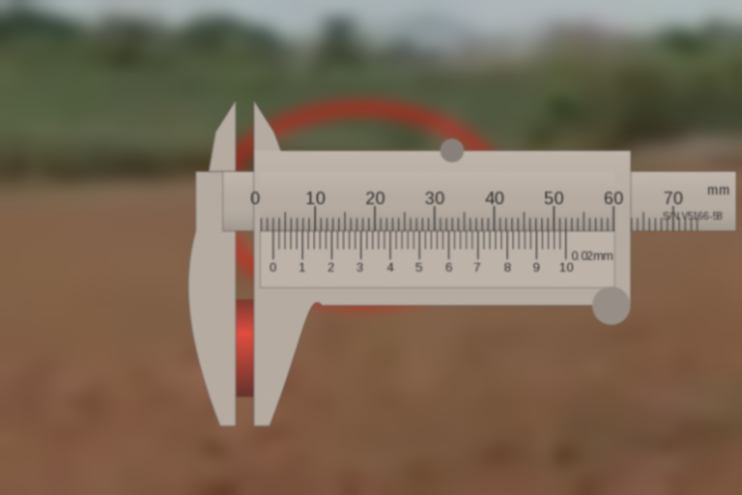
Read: value=3.0 unit=mm
